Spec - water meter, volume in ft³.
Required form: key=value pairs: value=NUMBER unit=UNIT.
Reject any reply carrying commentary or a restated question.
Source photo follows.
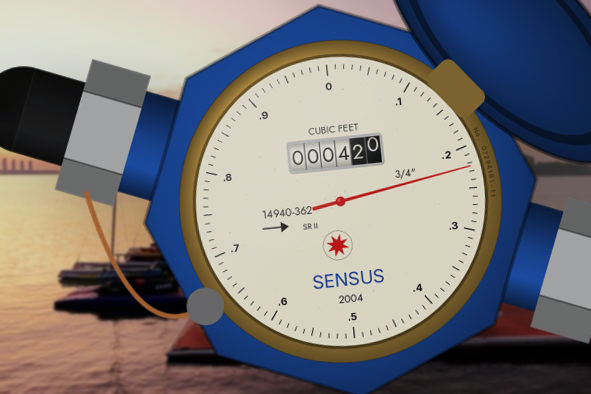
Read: value=420.22 unit=ft³
